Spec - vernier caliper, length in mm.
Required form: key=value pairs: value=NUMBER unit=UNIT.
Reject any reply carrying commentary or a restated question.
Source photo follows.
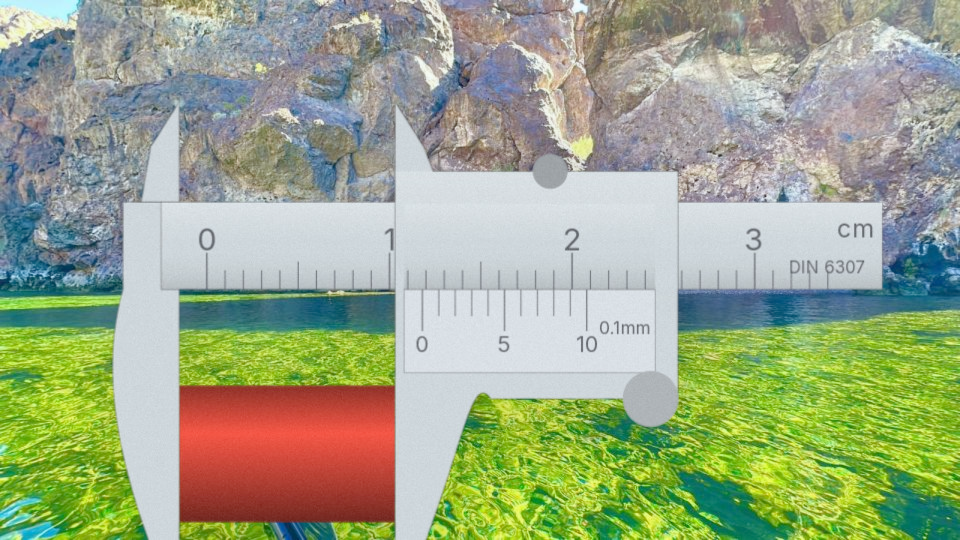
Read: value=11.8 unit=mm
